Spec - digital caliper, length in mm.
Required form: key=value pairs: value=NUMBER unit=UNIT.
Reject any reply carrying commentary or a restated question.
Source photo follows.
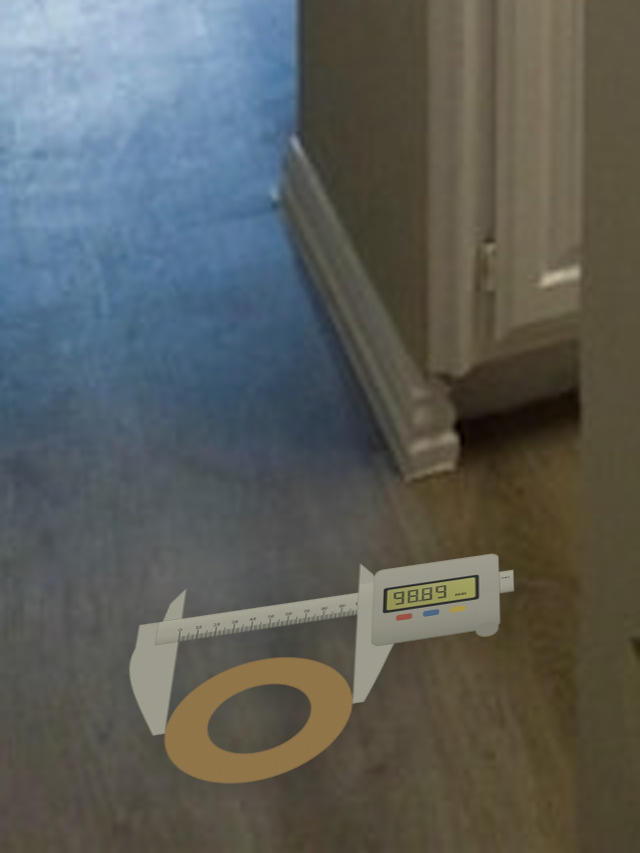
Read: value=98.89 unit=mm
